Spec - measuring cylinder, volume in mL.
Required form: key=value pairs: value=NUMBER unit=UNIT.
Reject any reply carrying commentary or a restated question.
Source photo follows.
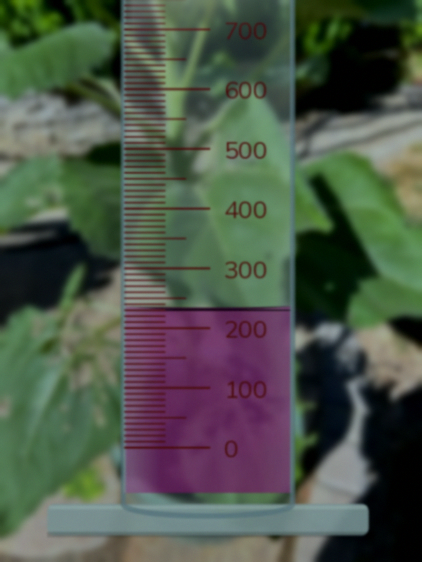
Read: value=230 unit=mL
